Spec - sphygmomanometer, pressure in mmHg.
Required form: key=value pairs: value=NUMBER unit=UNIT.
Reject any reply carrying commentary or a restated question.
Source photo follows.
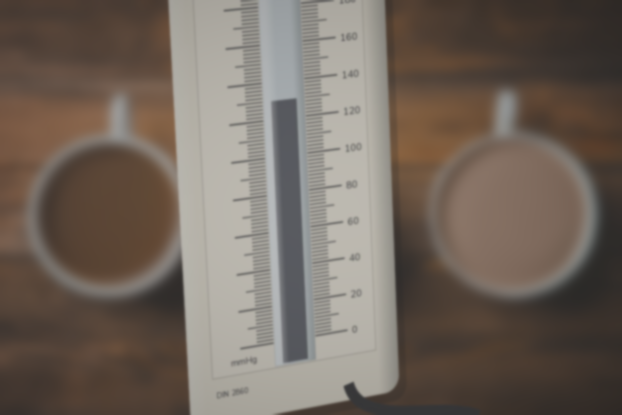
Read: value=130 unit=mmHg
